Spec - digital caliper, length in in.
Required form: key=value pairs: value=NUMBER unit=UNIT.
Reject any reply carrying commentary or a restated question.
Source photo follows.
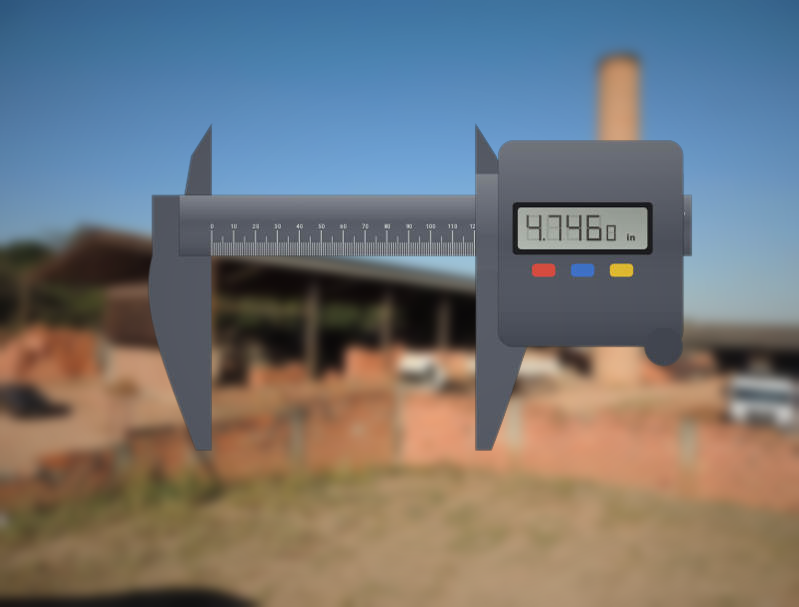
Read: value=4.7460 unit=in
